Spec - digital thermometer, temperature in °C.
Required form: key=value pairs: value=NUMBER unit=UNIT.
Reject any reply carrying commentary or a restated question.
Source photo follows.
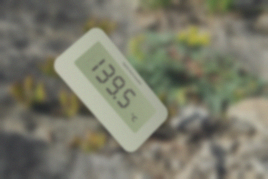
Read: value=139.5 unit=°C
